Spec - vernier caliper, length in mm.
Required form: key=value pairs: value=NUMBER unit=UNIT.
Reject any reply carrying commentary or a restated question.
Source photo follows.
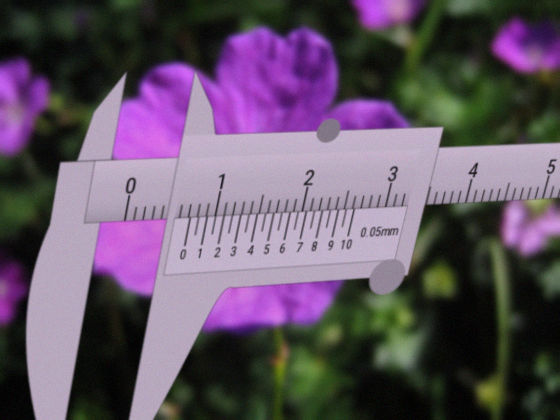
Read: value=7.2 unit=mm
